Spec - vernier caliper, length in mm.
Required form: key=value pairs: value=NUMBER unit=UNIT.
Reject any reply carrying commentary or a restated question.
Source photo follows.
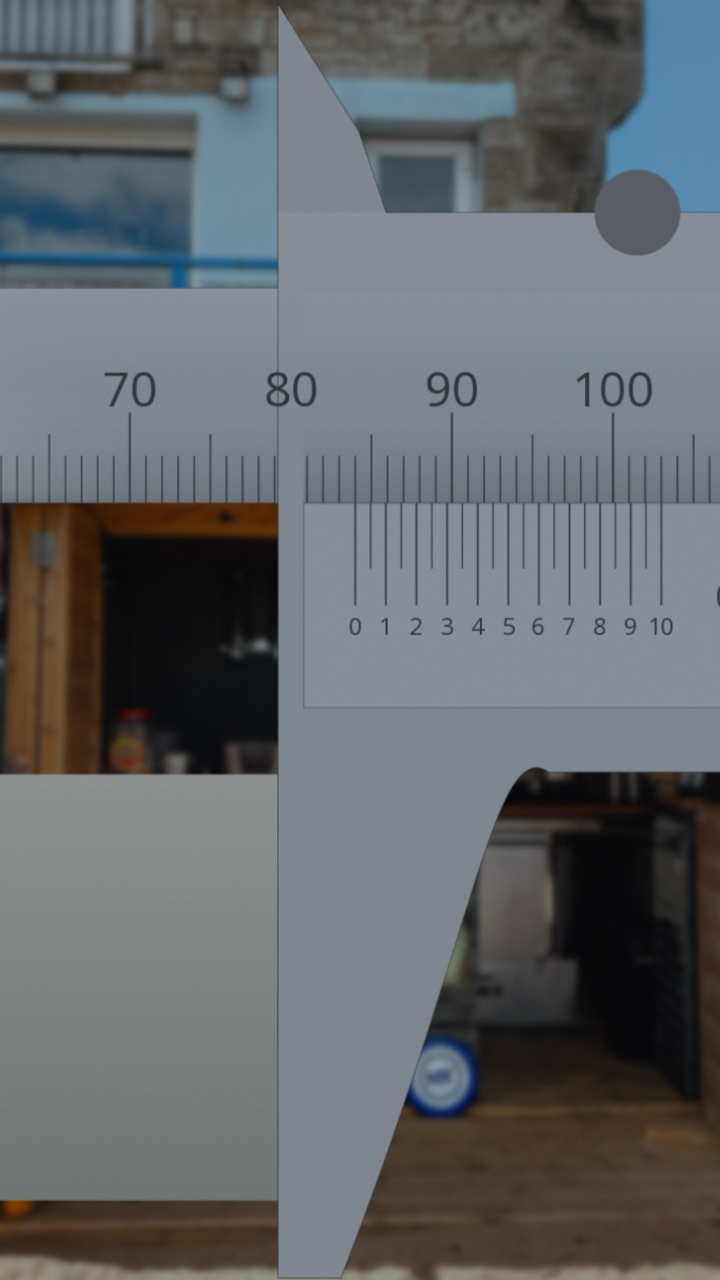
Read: value=84.0 unit=mm
